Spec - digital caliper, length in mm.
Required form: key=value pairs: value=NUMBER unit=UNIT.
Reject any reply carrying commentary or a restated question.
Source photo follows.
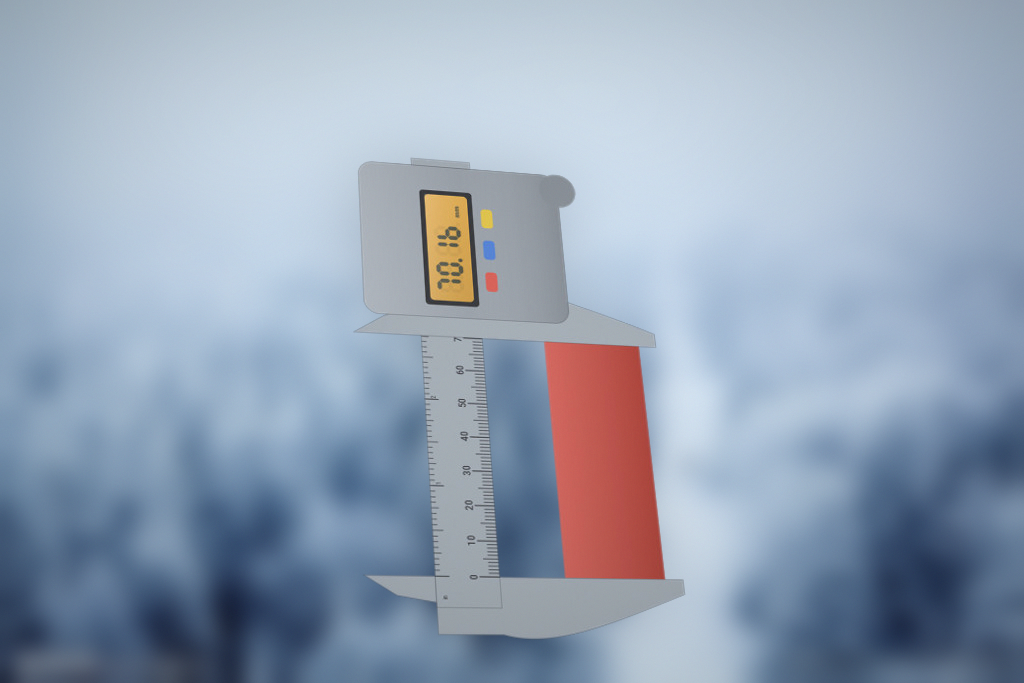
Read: value=70.16 unit=mm
